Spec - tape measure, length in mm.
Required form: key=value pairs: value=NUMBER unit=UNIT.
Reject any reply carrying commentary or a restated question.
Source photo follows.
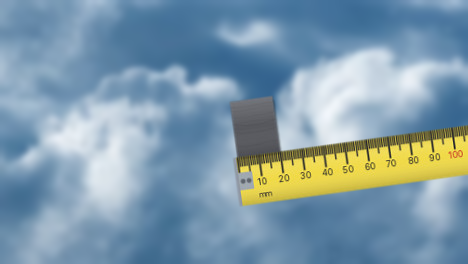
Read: value=20 unit=mm
